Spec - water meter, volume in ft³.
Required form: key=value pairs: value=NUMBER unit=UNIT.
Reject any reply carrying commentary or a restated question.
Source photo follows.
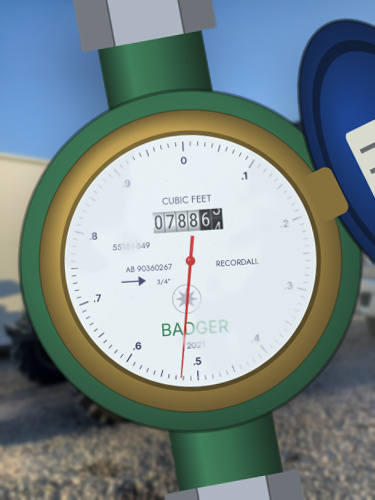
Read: value=78863.52 unit=ft³
